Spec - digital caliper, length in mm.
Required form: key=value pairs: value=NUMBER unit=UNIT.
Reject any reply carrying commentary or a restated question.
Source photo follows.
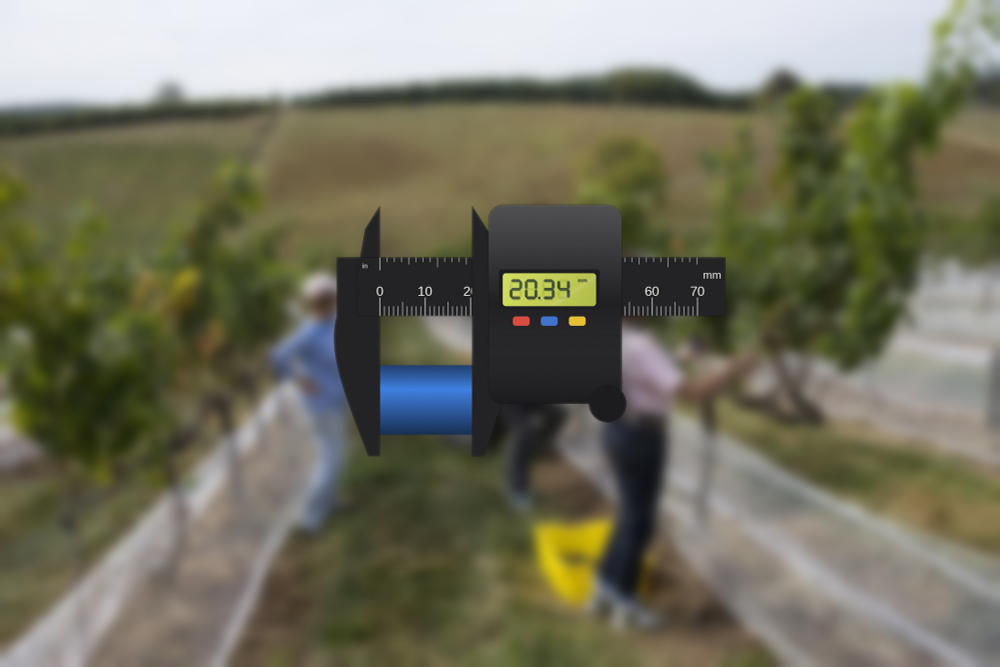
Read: value=20.34 unit=mm
